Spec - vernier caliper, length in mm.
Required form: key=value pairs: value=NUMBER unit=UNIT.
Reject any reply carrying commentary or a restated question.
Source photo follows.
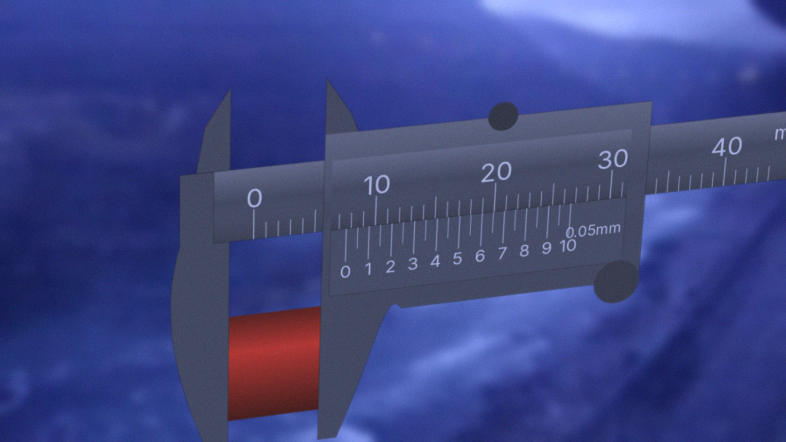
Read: value=7.6 unit=mm
